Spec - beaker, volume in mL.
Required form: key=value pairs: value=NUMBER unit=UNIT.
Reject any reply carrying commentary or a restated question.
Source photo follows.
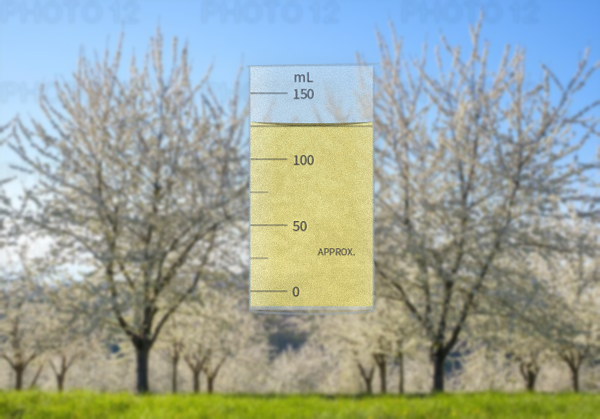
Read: value=125 unit=mL
